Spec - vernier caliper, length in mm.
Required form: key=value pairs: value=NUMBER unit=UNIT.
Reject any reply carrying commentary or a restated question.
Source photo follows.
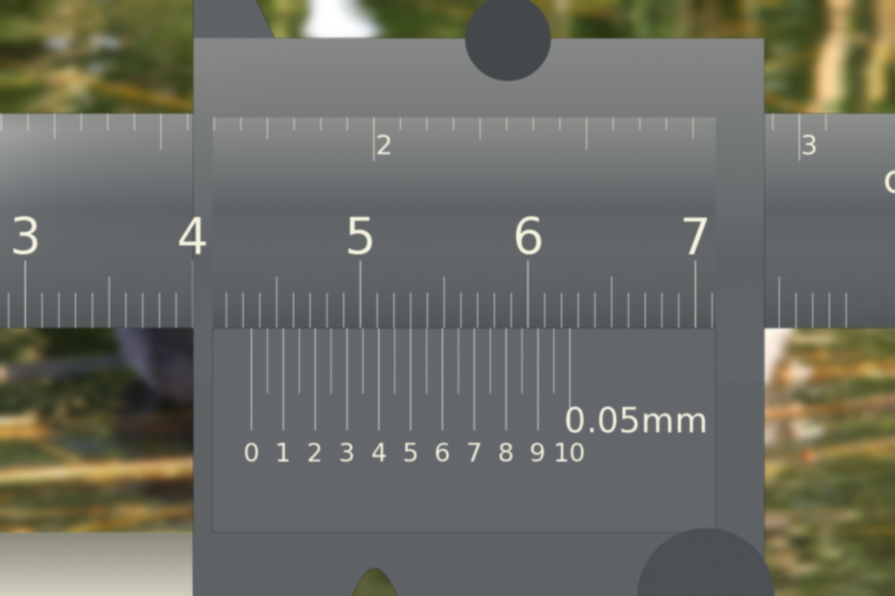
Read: value=43.5 unit=mm
